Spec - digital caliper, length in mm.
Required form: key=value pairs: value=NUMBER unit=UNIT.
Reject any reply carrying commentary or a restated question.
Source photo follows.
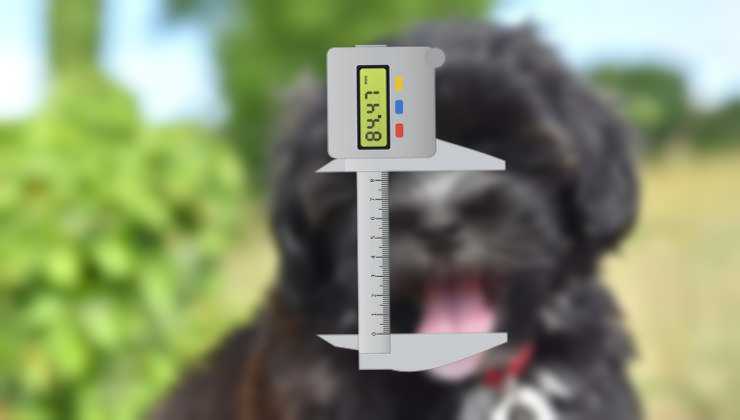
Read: value=84.47 unit=mm
